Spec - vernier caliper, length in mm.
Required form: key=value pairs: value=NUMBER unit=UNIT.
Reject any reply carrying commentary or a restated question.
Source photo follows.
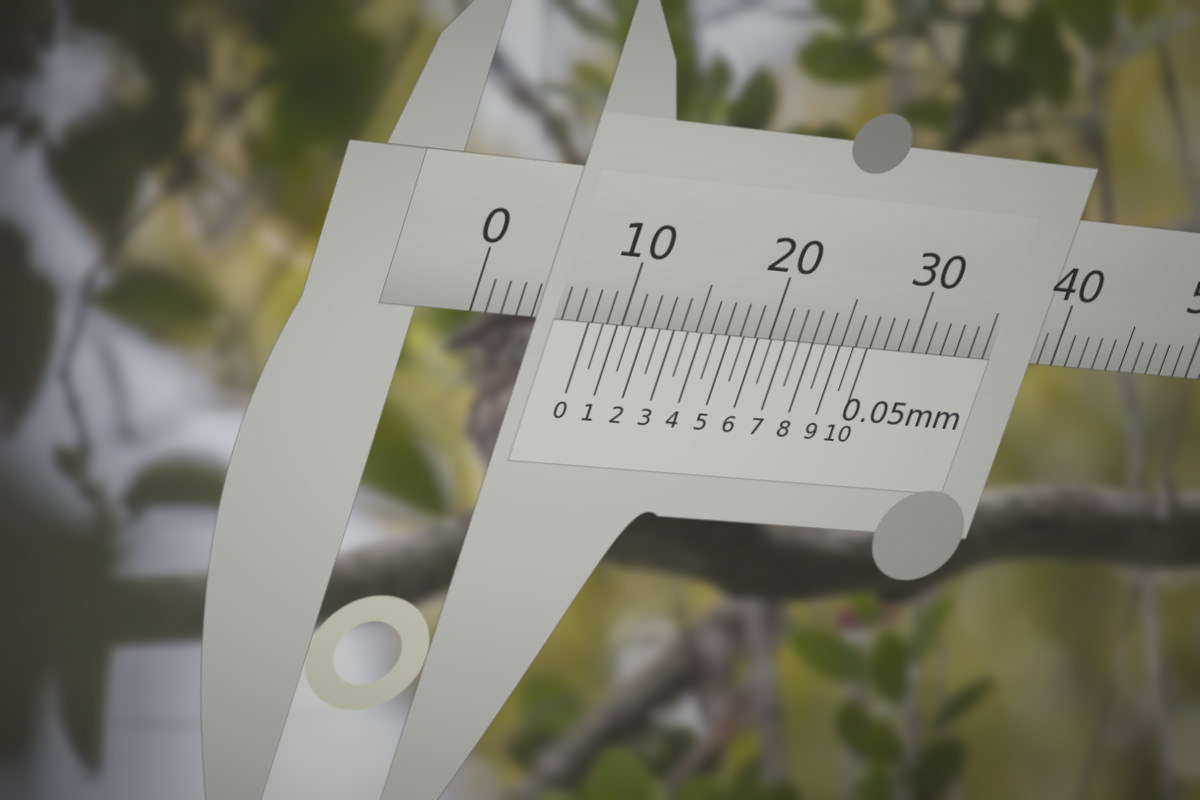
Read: value=7.8 unit=mm
